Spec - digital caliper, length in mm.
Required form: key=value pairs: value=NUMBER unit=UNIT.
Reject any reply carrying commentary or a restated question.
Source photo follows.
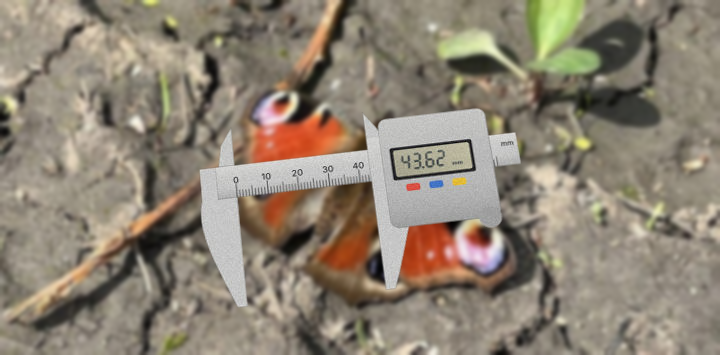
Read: value=43.62 unit=mm
